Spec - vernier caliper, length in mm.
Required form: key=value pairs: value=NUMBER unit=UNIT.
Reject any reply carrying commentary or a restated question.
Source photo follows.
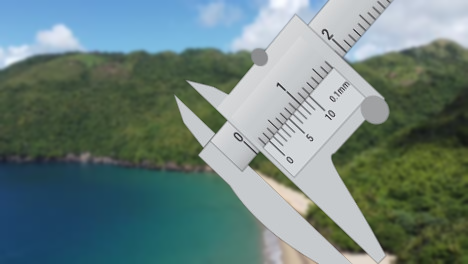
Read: value=2.8 unit=mm
